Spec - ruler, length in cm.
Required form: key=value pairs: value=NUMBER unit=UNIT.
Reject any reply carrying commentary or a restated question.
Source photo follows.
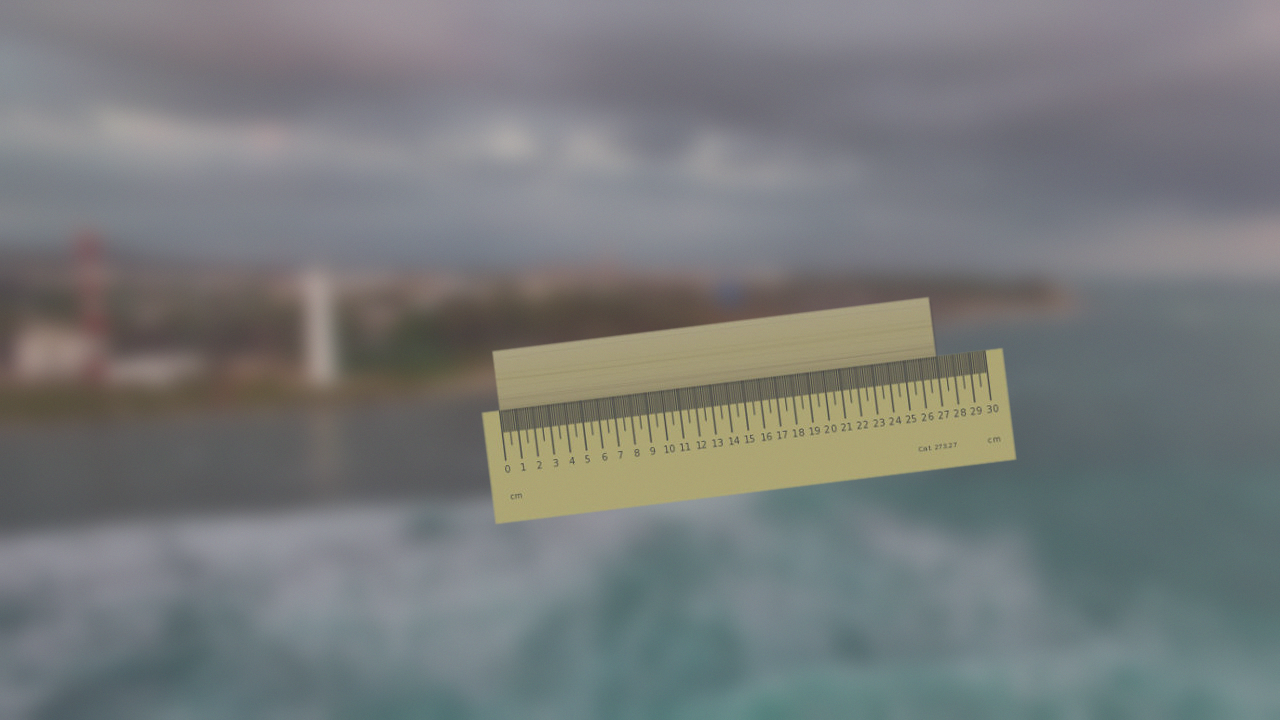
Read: value=27 unit=cm
